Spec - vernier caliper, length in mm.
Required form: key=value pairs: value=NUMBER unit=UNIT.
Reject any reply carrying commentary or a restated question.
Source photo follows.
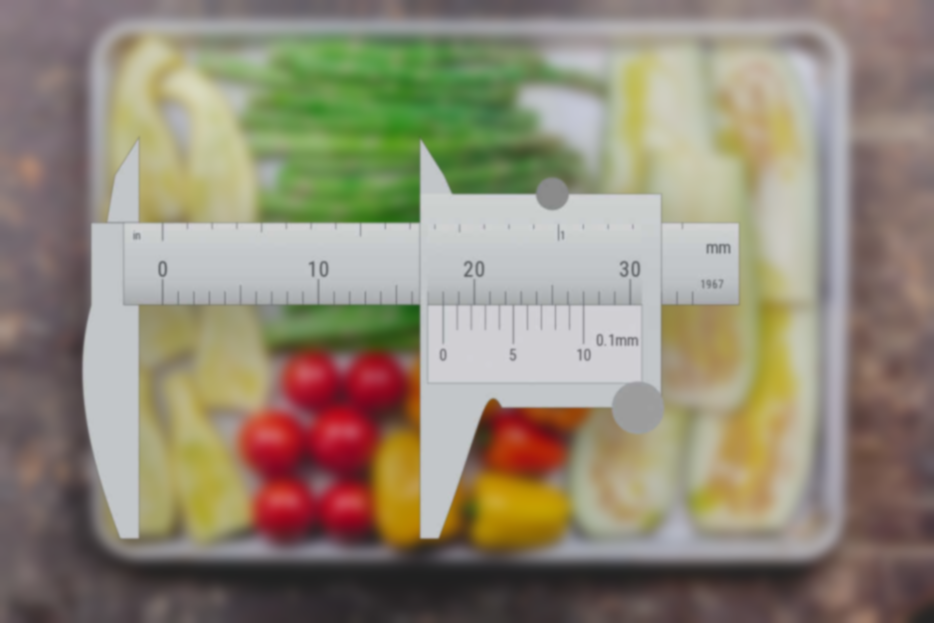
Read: value=18.0 unit=mm
